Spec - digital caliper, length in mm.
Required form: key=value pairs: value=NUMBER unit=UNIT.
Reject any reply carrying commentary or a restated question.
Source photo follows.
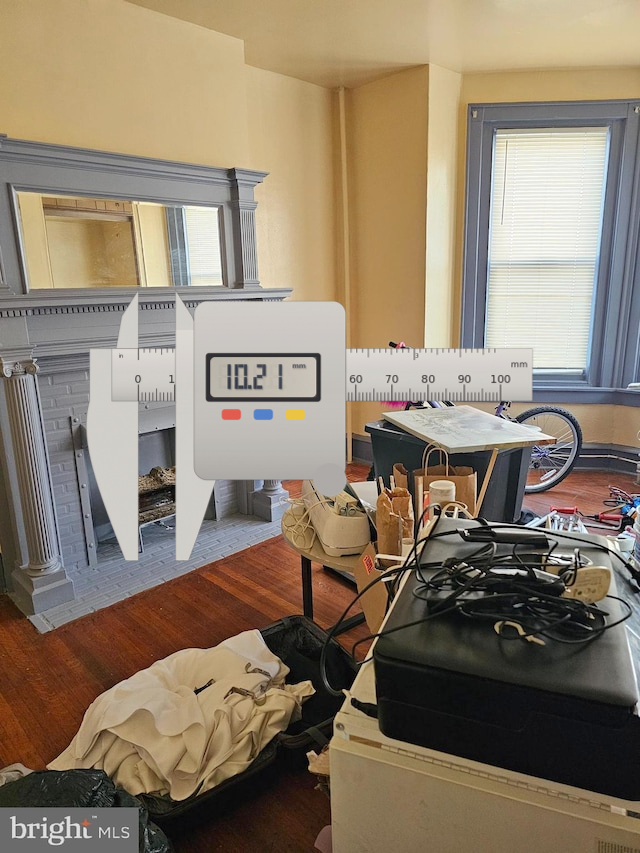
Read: value=10.21 unit=mm
